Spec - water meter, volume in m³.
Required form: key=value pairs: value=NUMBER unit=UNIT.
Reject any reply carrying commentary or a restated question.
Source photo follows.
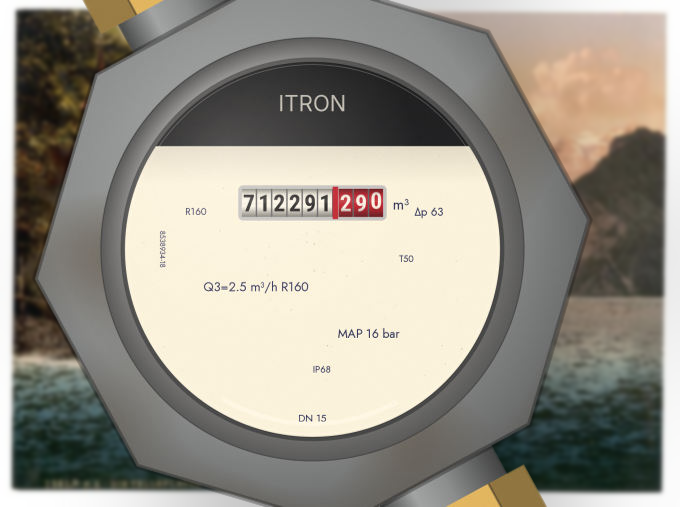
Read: value=712291.290 unit=m³
